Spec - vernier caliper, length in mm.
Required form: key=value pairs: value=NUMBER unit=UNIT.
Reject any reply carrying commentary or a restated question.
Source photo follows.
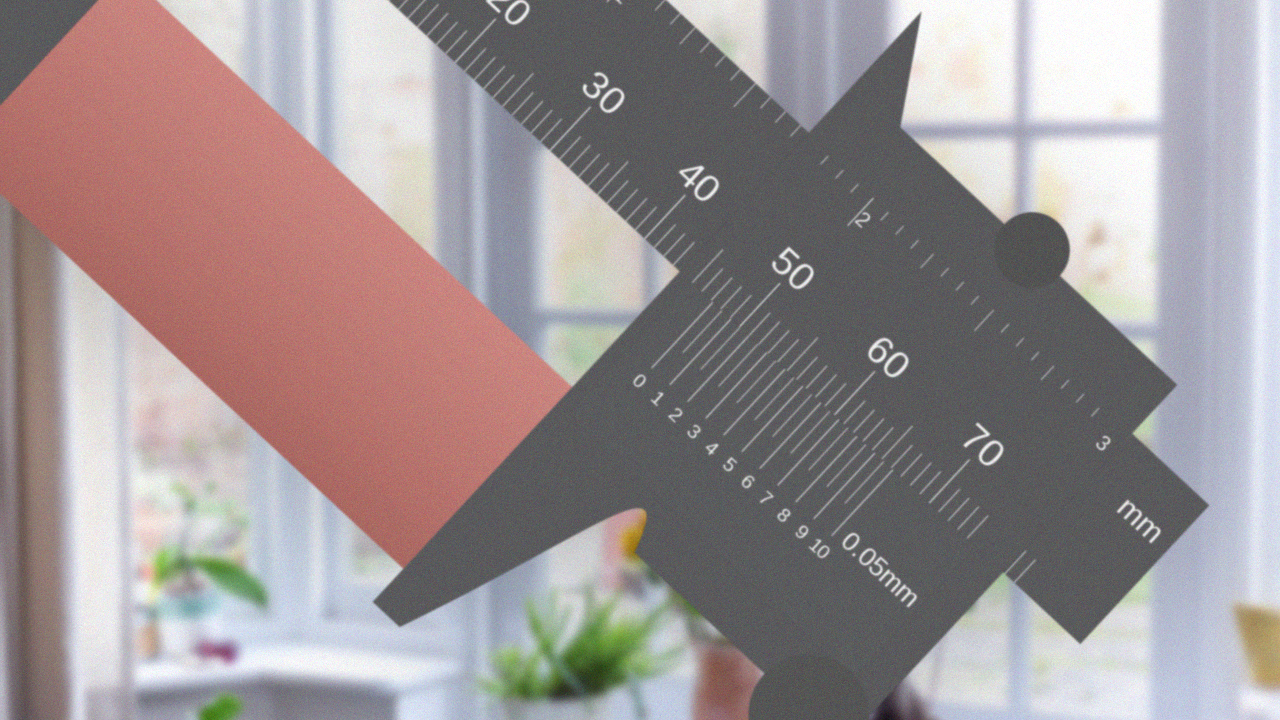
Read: value=47.2 unit=mm
